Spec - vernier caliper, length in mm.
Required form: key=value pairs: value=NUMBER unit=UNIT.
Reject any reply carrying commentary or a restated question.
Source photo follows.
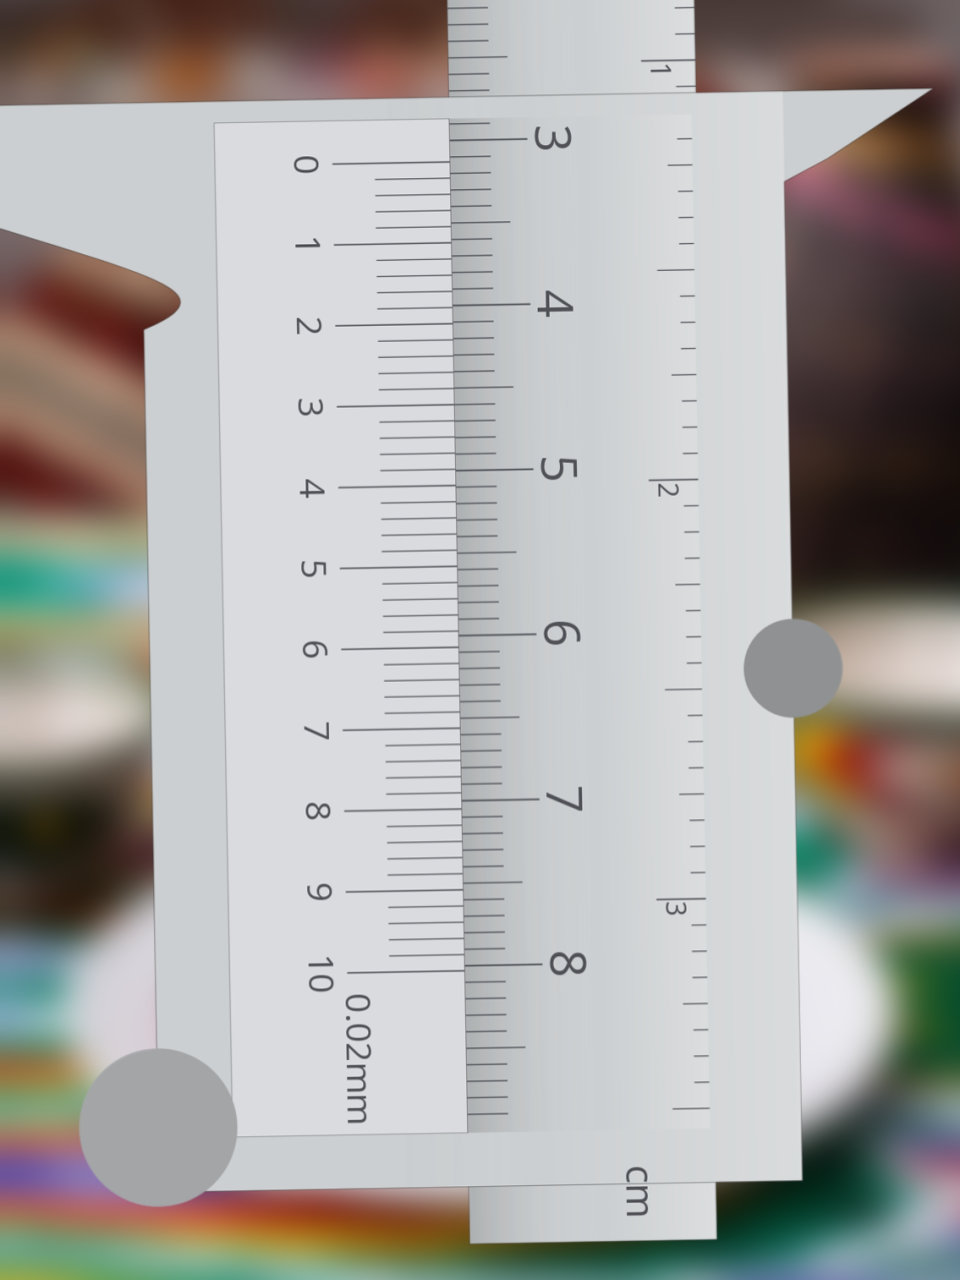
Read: value=31.3 unit=mm
